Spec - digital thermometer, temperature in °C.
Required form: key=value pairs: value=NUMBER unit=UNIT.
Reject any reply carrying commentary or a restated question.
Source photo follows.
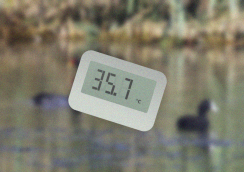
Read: value=35.7 unit=°C
